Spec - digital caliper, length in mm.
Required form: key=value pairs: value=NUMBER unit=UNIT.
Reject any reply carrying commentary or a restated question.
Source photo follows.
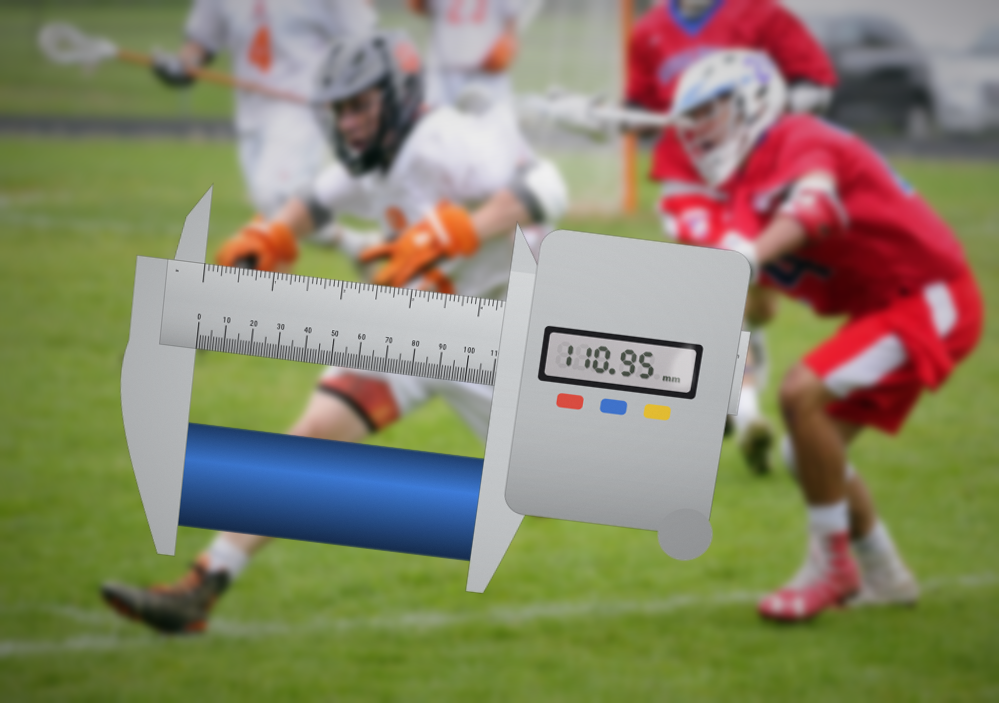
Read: value=110.95 unit=mm
